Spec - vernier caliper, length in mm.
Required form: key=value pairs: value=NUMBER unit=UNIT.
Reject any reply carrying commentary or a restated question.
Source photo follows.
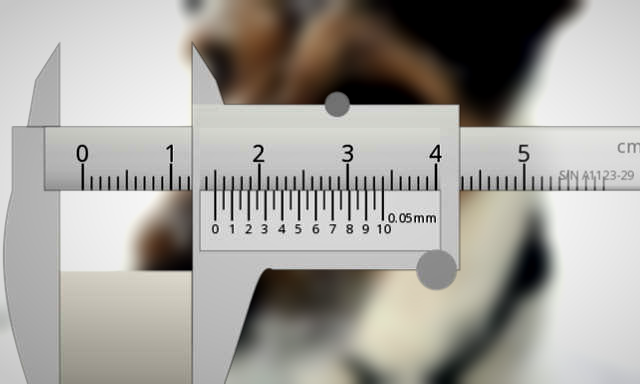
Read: value=15.0 unit=mm
